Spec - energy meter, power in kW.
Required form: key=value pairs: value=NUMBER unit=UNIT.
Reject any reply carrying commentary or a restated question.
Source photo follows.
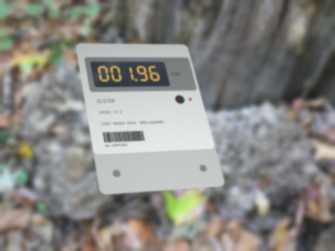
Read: value=1.96 unit=kW
